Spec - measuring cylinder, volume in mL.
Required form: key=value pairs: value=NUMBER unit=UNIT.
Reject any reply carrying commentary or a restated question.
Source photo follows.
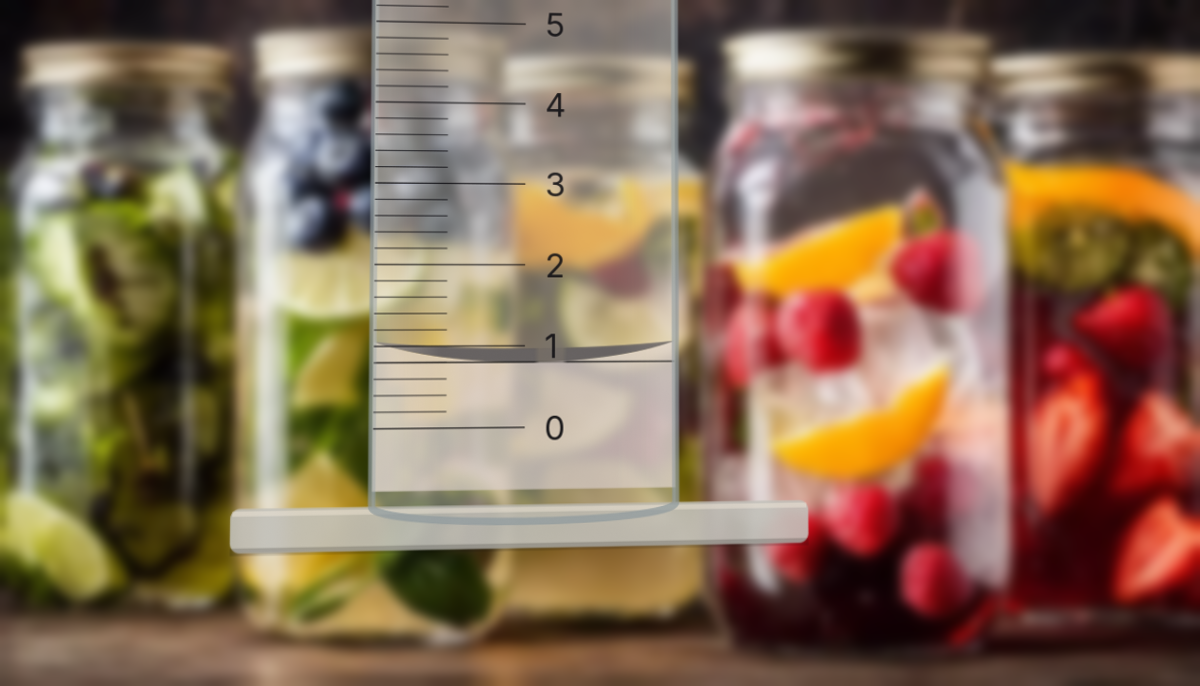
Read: value=0.8 unit=mL
